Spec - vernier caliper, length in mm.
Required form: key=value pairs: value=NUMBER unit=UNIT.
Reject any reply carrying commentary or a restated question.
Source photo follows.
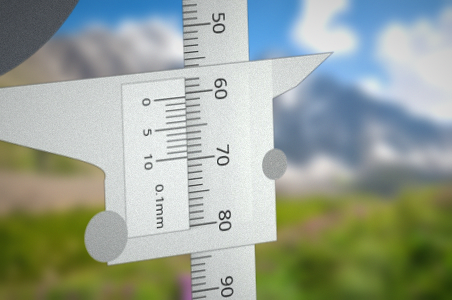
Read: value=60.6 unit=mm
